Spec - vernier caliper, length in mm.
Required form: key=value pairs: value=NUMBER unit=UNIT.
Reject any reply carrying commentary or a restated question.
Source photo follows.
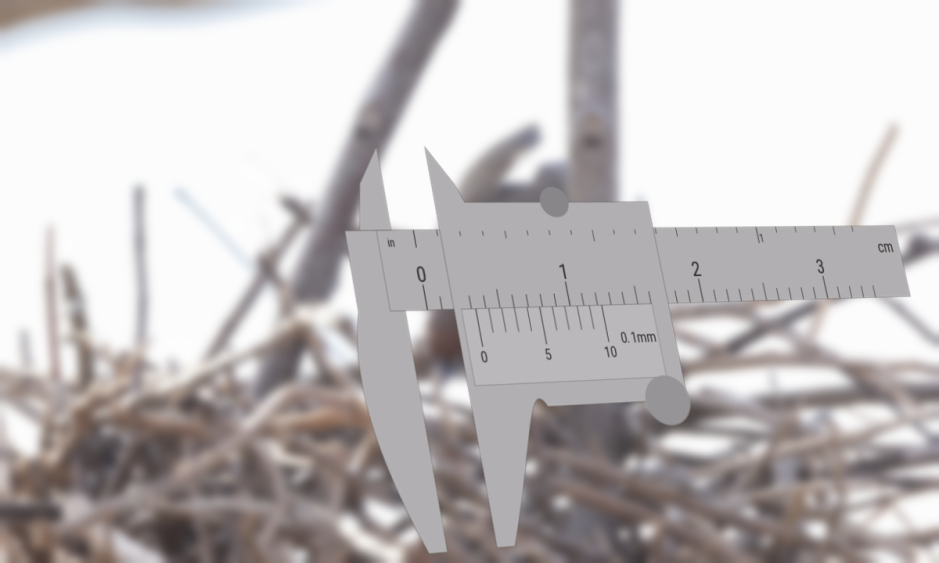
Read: value=3.3 unit=mm
